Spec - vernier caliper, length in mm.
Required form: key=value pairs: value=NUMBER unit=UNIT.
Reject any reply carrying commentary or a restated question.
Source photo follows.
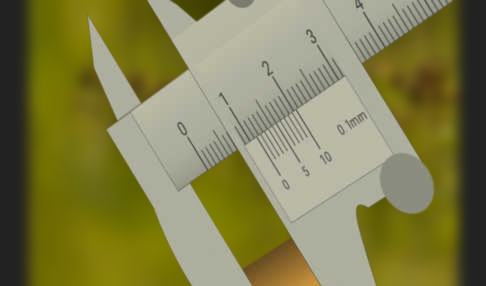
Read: value=11.5 unit=mm
